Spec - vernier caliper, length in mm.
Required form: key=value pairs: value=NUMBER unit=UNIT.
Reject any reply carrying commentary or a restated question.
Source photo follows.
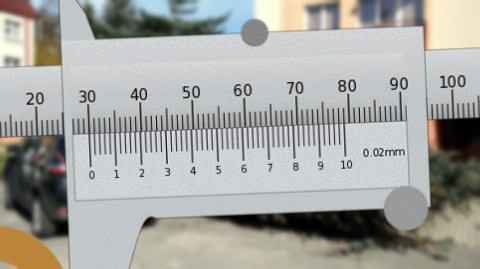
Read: value=30.0 unit=mm
